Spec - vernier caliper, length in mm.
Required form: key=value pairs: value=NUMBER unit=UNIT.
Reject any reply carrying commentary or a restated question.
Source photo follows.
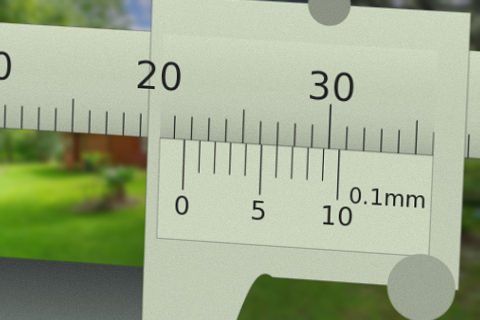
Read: value=21.6 unit=mm
